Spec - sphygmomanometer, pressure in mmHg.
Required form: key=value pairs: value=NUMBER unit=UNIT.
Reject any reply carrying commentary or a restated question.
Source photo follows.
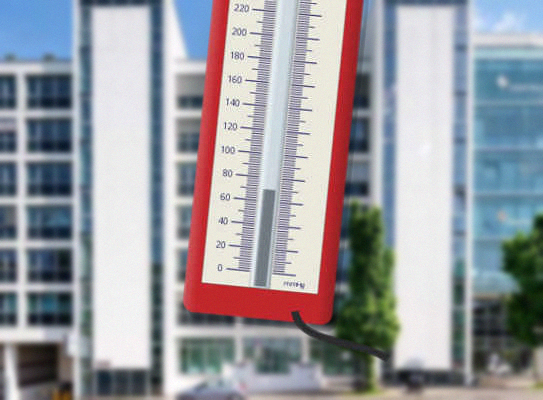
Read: value=70 unit=mmHg
